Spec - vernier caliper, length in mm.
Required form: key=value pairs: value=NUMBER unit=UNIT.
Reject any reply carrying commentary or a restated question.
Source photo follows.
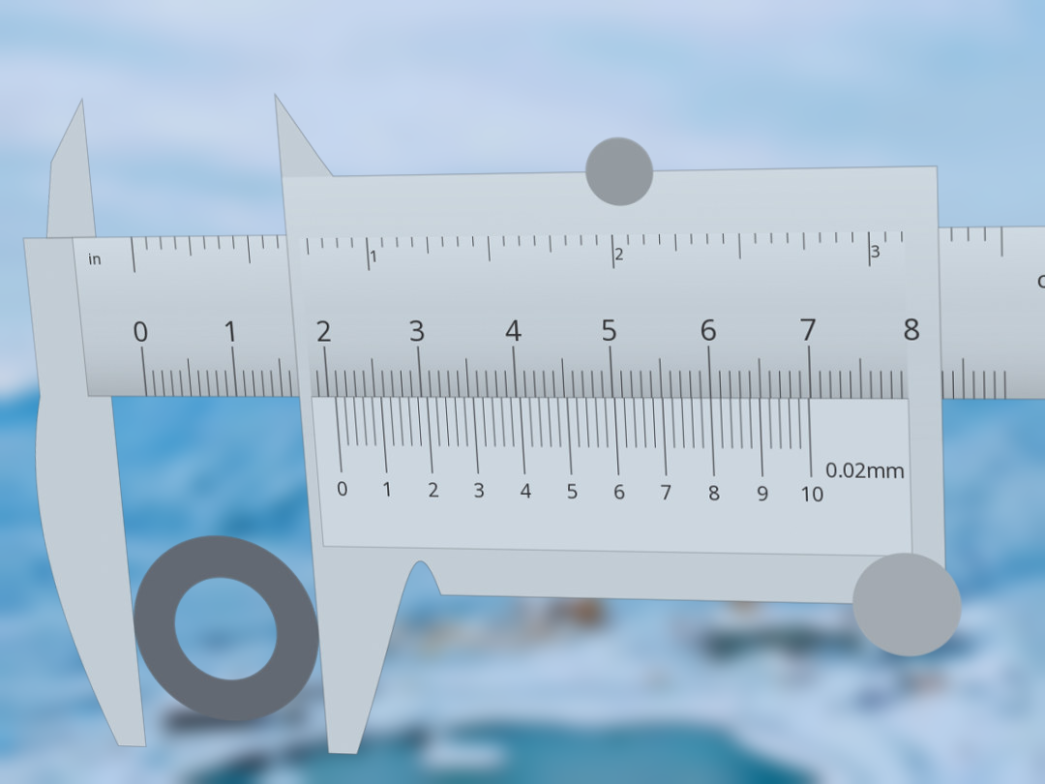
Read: value=20.8 unit=mm
